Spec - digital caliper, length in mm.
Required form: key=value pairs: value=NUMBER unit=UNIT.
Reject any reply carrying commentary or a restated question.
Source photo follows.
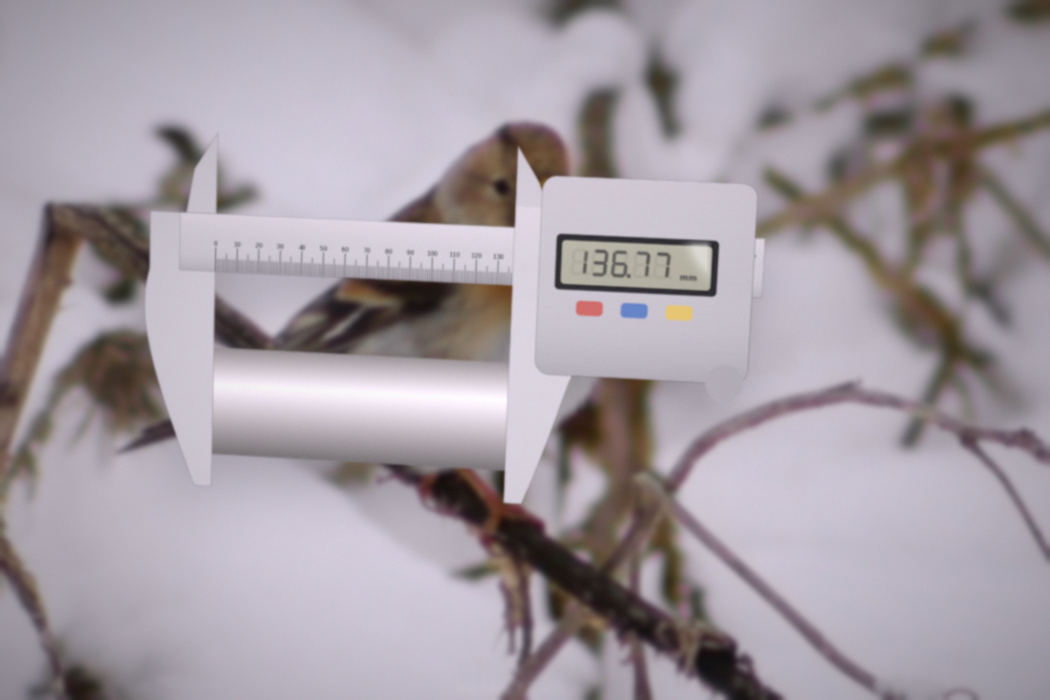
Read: value=136.77 unit=mm
